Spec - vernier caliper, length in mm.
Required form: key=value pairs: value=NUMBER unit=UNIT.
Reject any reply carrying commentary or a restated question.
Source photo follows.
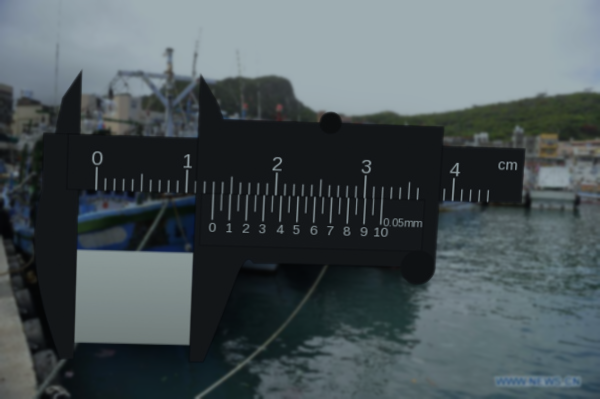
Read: value=13.0 unit=mm
